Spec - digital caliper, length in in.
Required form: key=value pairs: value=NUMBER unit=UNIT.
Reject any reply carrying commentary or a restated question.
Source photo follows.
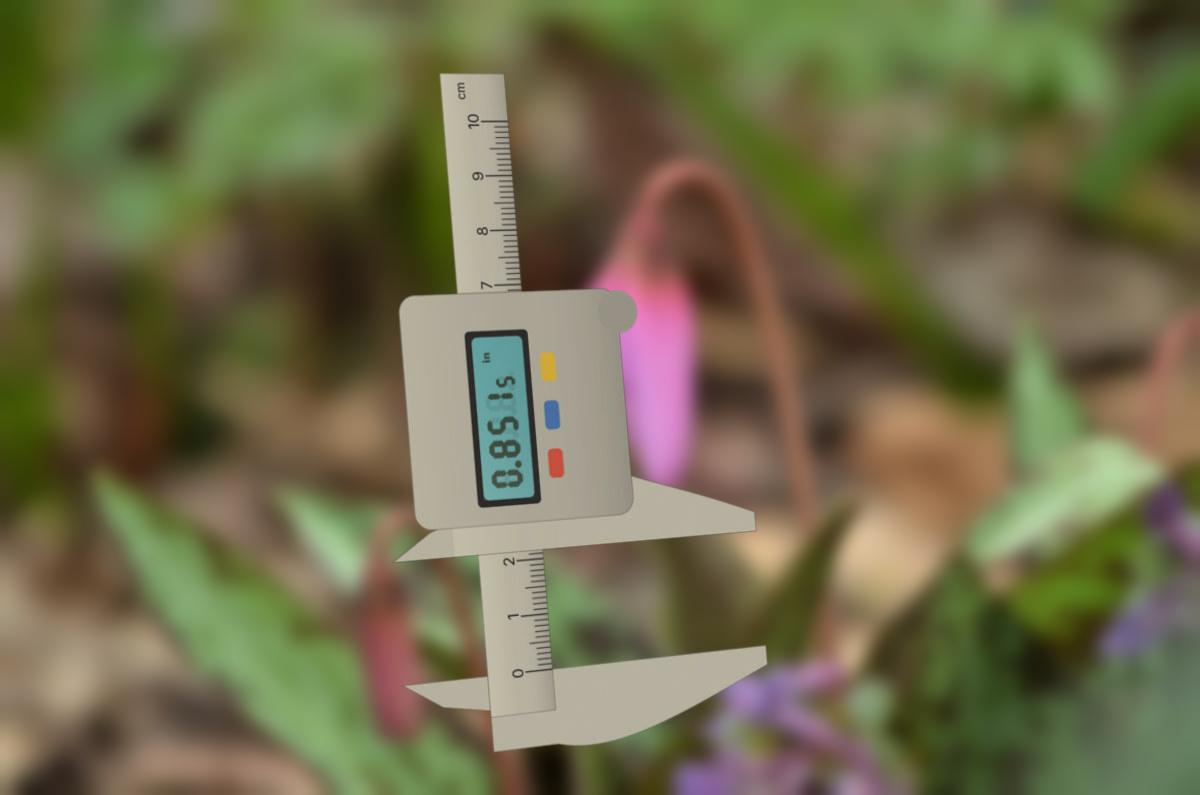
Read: value=0.8515 unit=in
